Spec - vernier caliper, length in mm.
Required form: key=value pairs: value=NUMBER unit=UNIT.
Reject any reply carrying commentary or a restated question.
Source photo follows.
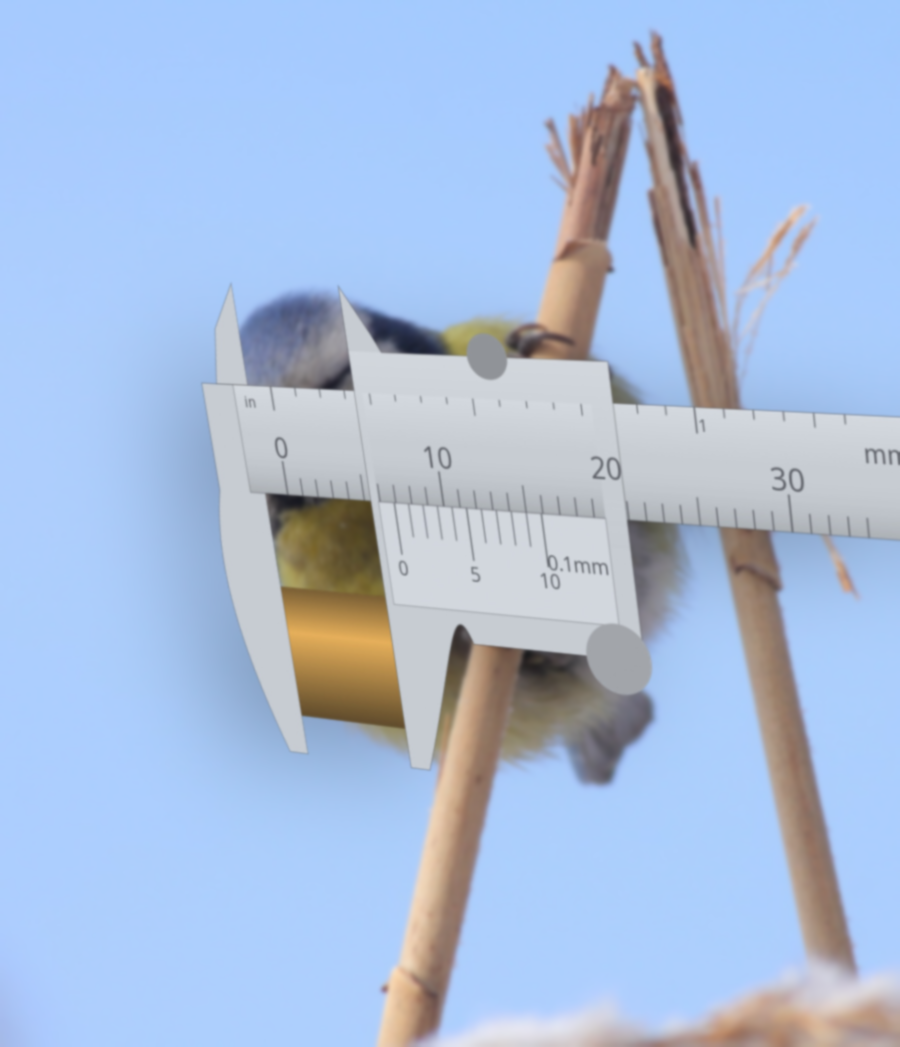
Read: value=6.9 unit=mm
